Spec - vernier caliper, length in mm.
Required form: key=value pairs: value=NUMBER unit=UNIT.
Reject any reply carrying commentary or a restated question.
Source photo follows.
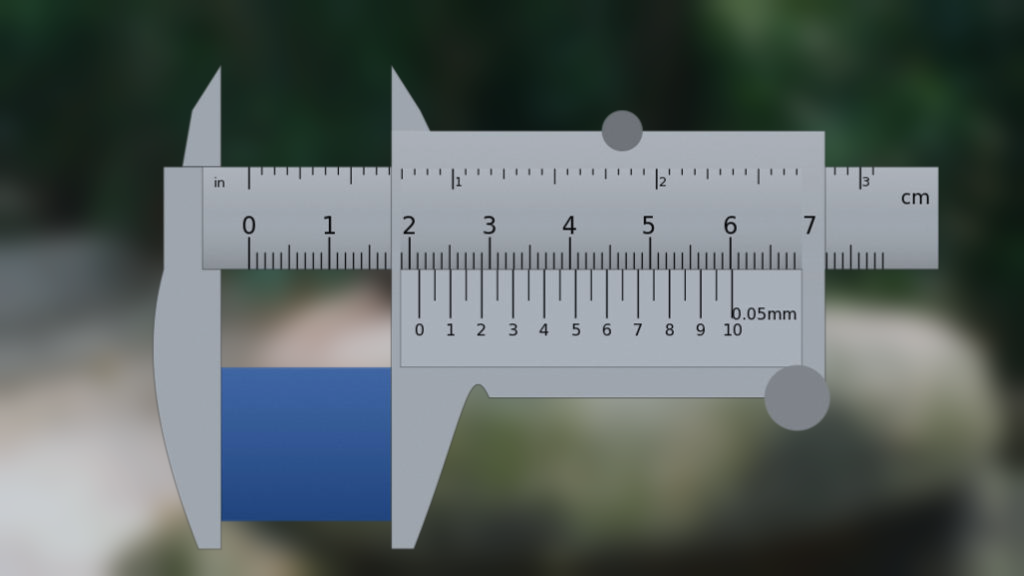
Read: value=21.2 unit=mm
